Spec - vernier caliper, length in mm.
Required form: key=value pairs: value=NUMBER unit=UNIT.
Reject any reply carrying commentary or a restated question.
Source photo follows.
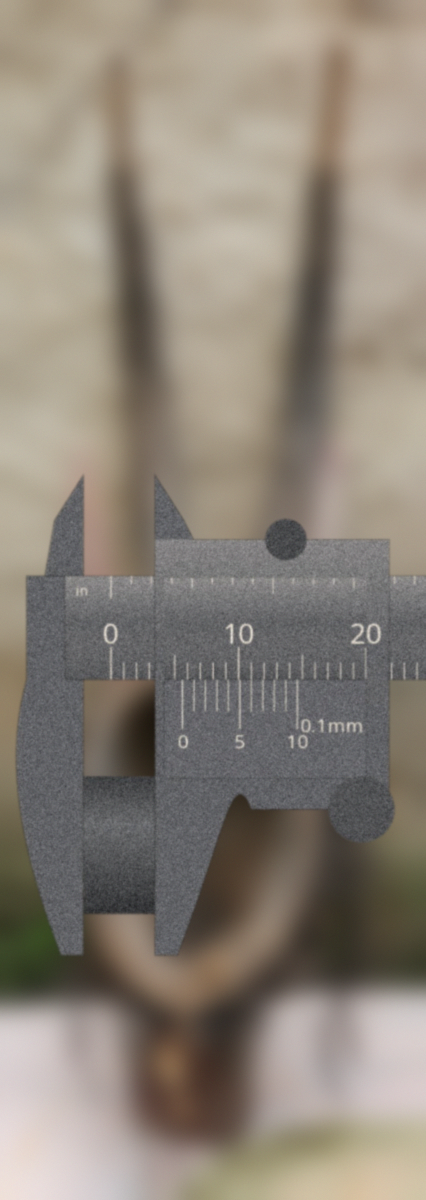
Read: value=5.6 unit=mm
